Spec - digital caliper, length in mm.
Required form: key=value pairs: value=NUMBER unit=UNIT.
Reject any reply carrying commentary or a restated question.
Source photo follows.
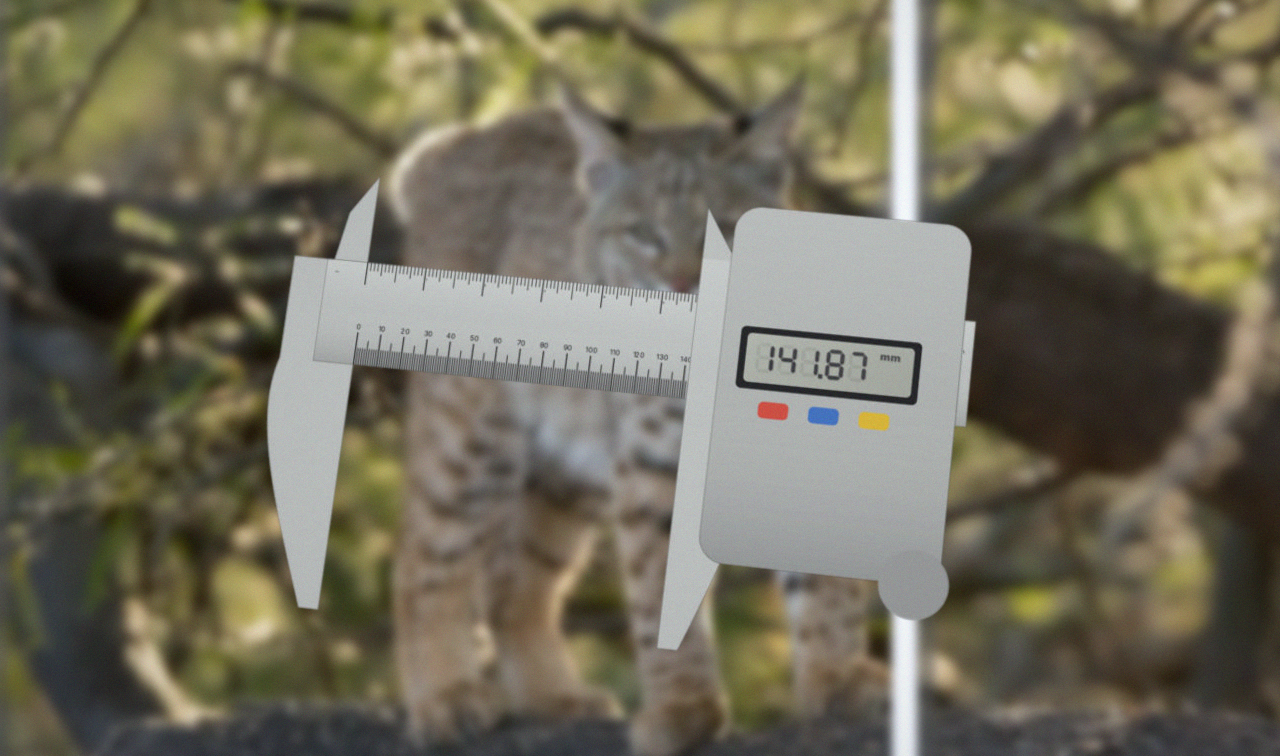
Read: value=141.87 unit=mm
